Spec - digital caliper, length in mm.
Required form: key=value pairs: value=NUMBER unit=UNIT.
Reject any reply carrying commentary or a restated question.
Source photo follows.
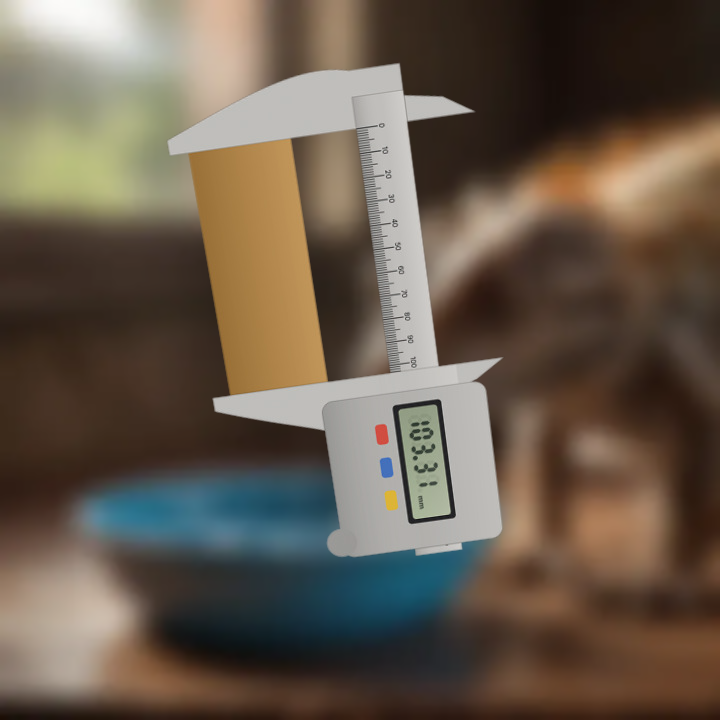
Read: value=103.31 unit=mm
